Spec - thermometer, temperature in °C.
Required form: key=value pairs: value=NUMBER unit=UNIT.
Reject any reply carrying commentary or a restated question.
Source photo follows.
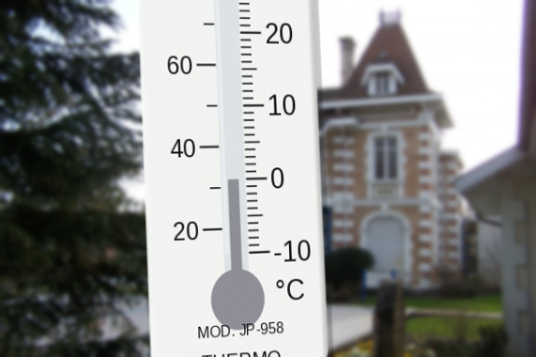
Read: value=0 unit=°C
